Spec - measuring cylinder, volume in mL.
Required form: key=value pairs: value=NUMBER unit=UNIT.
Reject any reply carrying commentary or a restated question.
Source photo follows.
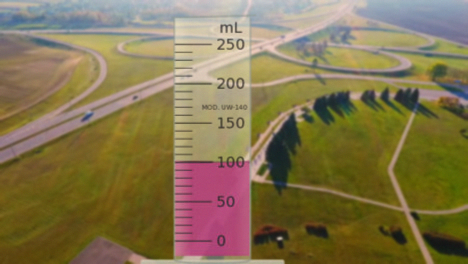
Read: value=100 unit=mL
